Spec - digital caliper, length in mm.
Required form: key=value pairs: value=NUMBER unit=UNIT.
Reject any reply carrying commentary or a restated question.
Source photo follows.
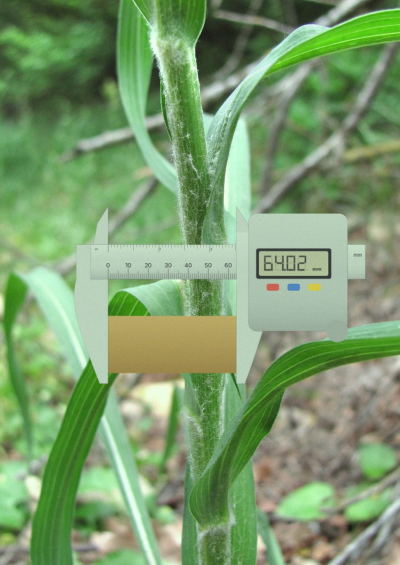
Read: value=64.02 unit=mm
